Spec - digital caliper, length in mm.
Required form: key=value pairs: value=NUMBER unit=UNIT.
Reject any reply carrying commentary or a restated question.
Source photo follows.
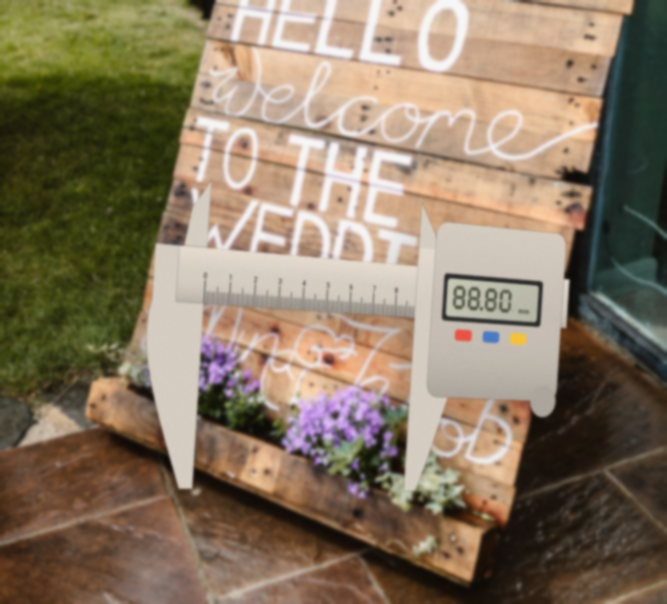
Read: value=88.80 unit=mm
